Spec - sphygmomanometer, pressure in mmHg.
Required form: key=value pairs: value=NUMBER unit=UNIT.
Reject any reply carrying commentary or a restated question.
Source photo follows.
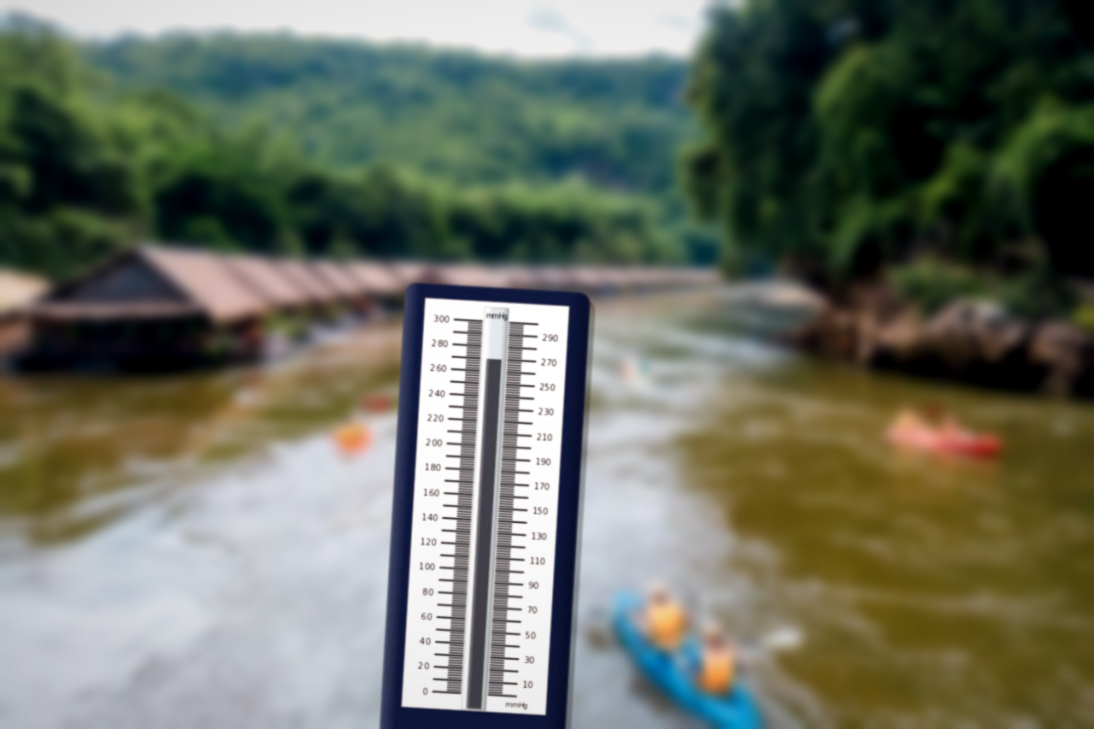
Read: value=270 unit=mmHg
